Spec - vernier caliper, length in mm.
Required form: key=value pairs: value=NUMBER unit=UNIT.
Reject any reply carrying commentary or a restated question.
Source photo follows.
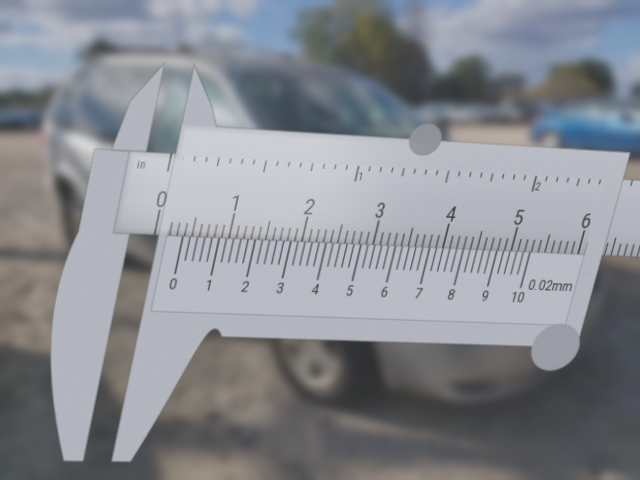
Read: value=3.8 unit=mm
